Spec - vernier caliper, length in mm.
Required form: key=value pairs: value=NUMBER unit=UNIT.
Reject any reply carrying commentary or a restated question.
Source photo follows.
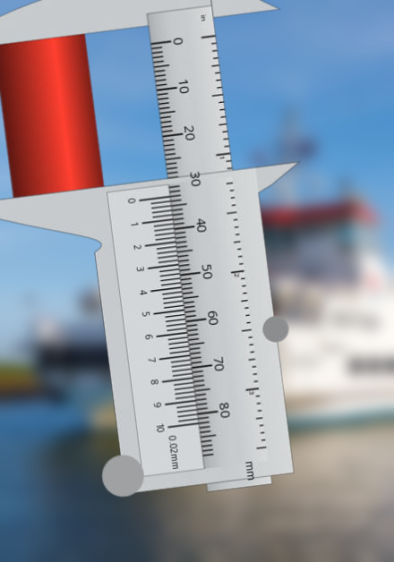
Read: value=33.0 unit=mm
